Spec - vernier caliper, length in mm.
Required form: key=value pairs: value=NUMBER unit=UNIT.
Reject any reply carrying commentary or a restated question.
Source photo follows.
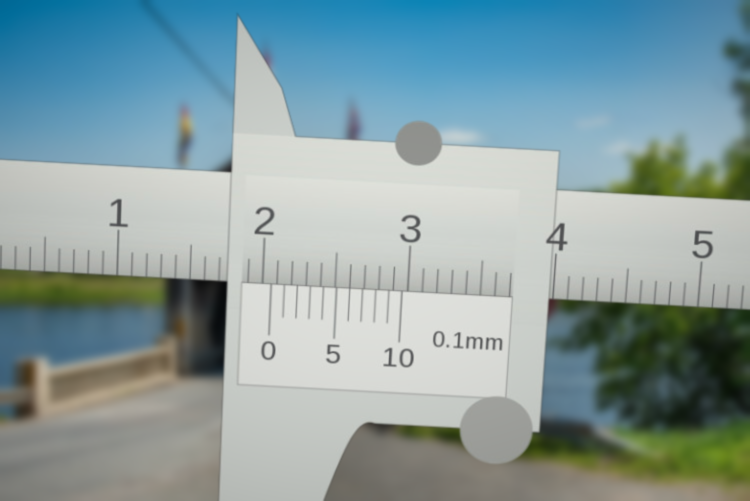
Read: value=20.6 unit=mm
